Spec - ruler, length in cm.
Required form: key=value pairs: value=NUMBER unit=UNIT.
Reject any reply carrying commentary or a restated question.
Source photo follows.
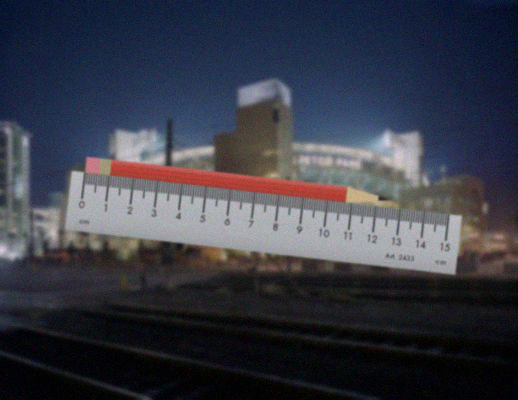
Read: value=12.5 unit=cm
